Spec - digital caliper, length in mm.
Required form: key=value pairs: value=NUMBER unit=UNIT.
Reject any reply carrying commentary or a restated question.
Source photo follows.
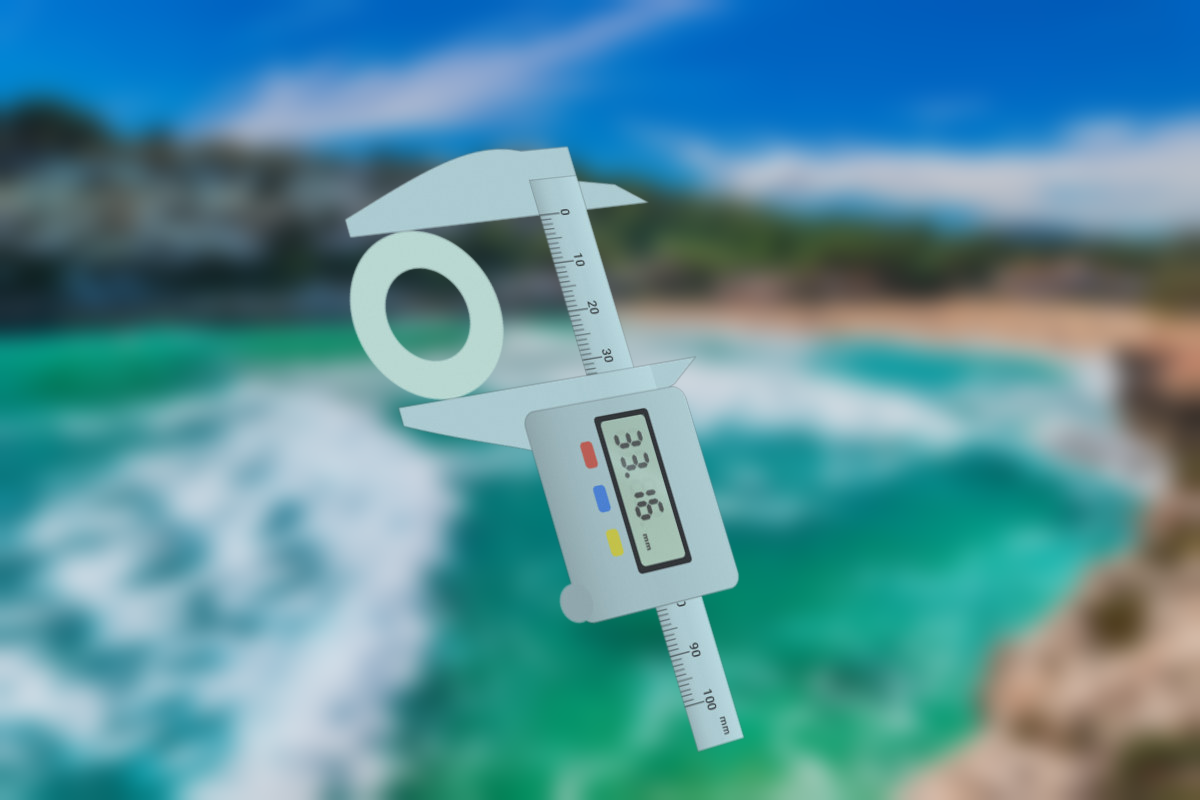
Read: value=33.16 unit=mm
